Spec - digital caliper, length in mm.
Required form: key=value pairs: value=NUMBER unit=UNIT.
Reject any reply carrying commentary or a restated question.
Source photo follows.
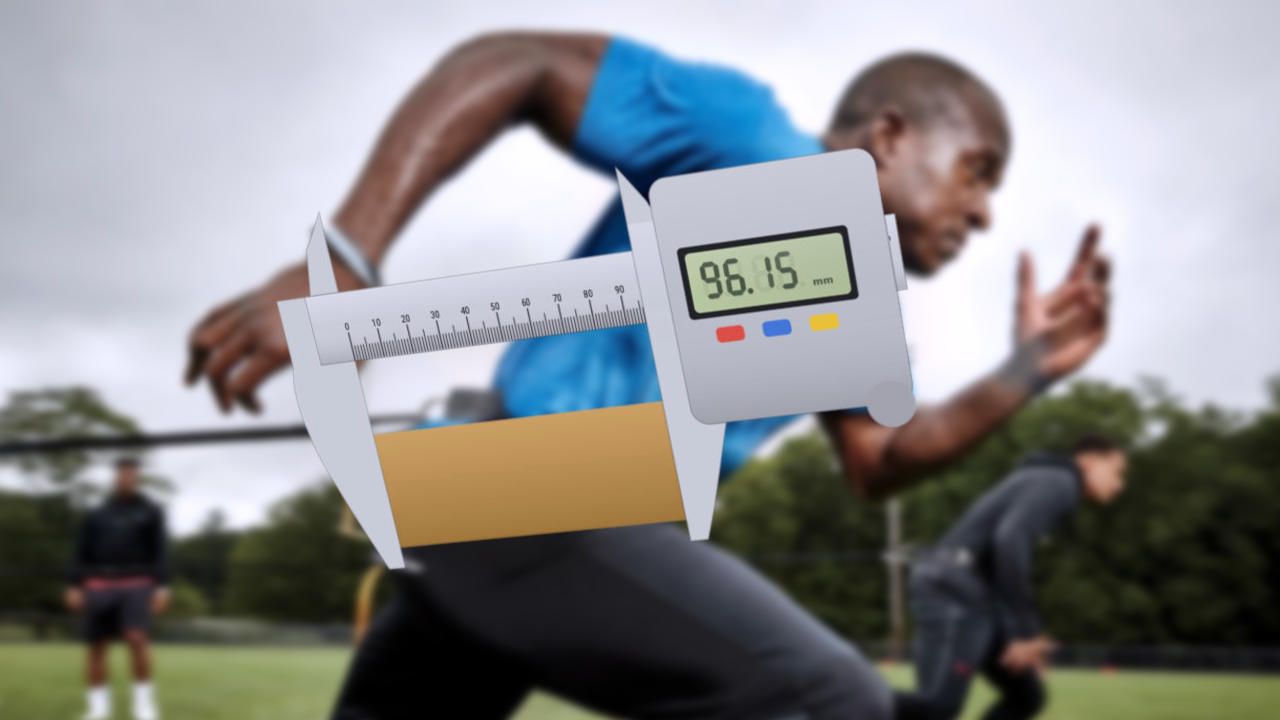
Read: value=96.15 unit=mm
